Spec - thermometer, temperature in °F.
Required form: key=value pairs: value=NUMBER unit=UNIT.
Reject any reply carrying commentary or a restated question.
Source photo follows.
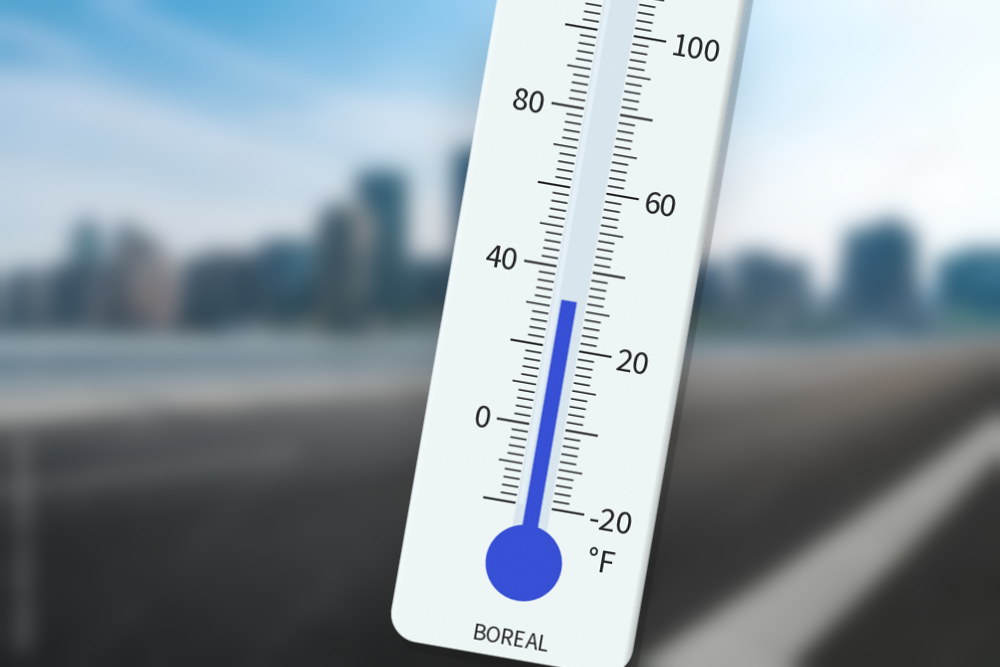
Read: value=32 unit=°F
